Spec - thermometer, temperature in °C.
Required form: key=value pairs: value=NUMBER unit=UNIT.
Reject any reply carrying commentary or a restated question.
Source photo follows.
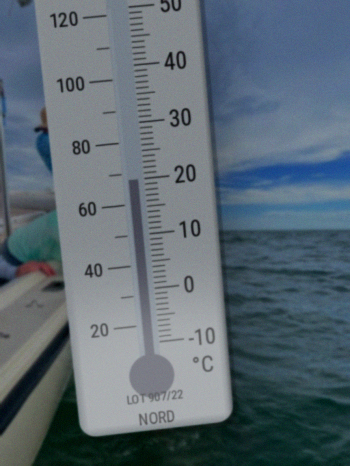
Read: value=20 unit=°C
